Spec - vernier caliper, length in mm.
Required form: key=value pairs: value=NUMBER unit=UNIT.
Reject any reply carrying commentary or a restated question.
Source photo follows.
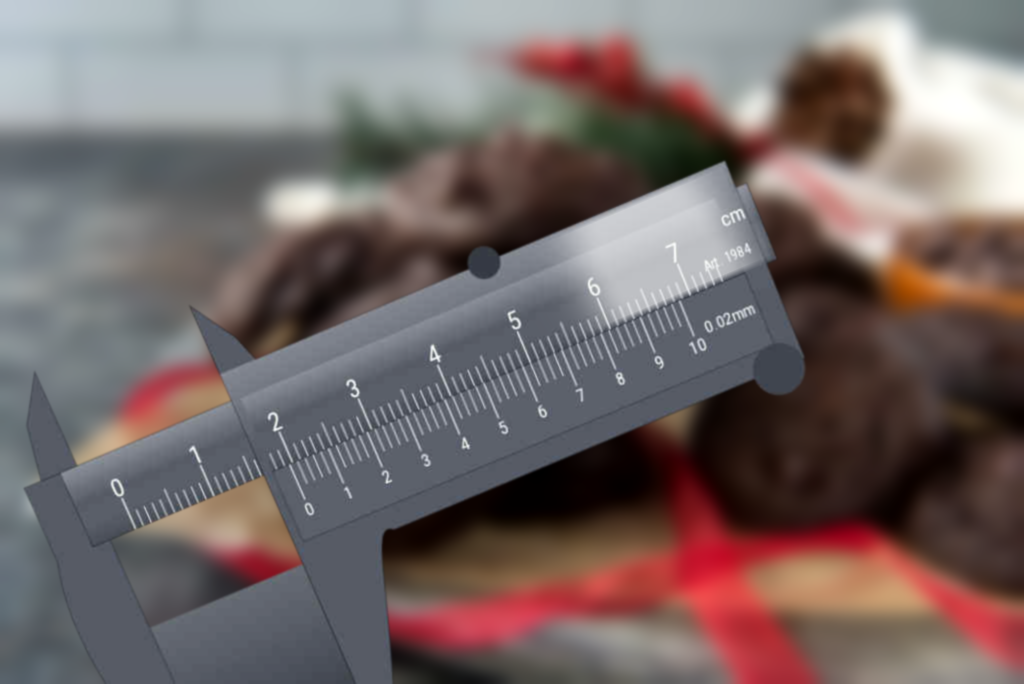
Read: value=19.6 unit=mm
